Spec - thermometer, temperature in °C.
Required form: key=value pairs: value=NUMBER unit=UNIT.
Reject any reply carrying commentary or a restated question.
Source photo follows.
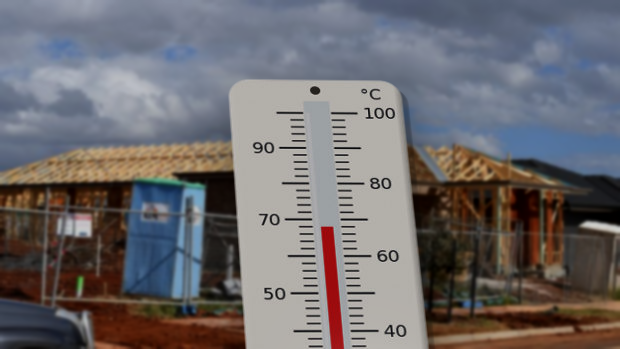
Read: value=68 unit=°C
